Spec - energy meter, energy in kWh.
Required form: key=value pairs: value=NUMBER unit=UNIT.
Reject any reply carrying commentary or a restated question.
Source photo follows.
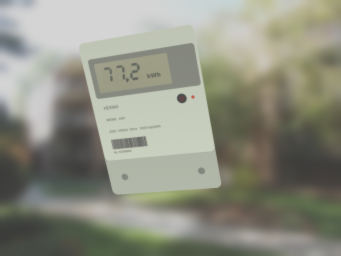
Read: value=77.2 unit=kWh
